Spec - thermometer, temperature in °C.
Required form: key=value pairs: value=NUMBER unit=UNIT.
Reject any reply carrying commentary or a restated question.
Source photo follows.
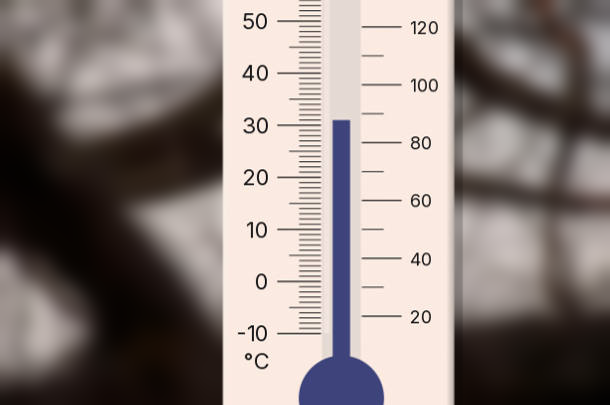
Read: value=31 unit=°C
